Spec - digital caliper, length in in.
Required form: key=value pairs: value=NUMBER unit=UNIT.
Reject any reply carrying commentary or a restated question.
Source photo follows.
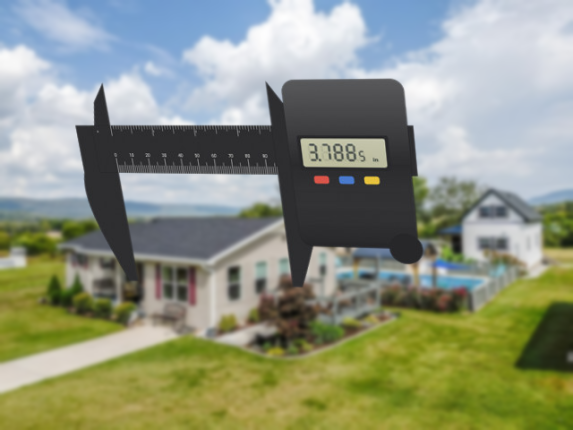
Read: value=3.7885 unit=in
